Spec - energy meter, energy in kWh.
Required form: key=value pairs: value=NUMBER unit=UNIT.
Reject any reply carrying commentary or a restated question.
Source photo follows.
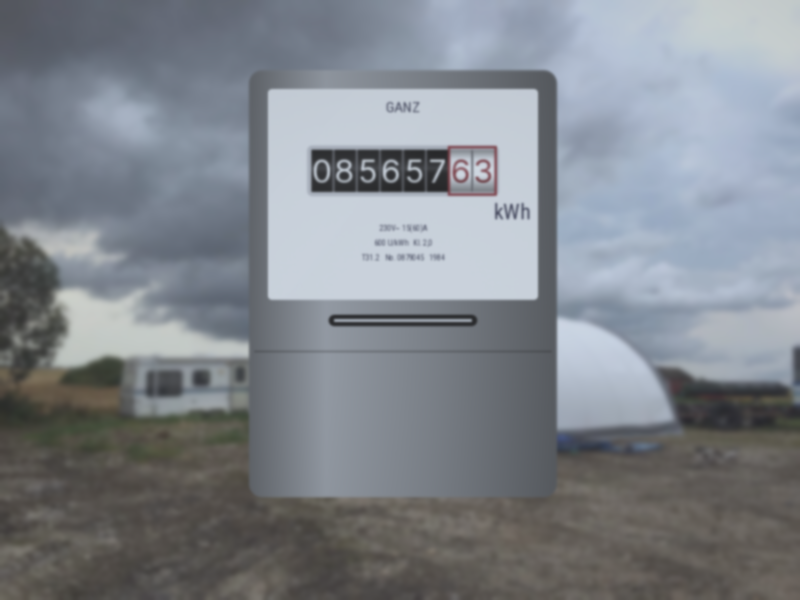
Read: value=85657.63 unit=kWh
